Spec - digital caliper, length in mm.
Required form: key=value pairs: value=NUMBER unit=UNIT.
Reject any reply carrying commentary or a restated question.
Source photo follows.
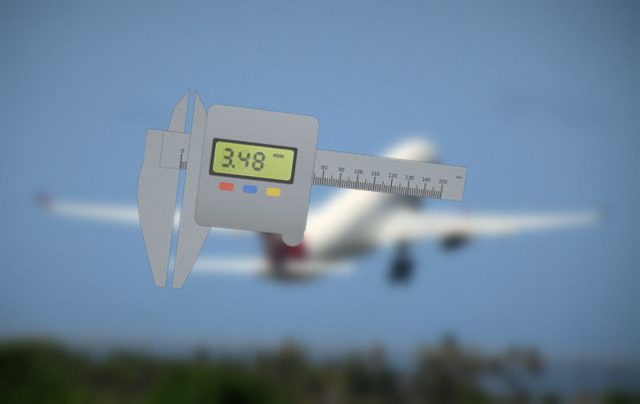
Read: value=3.48 unit=mm
